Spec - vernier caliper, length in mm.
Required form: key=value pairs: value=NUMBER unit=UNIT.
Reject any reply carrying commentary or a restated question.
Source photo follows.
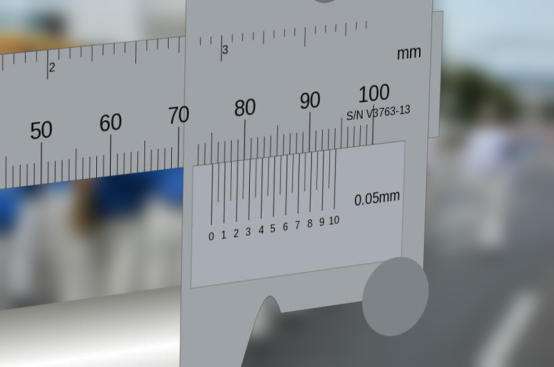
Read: value=75.2 unit=mm
